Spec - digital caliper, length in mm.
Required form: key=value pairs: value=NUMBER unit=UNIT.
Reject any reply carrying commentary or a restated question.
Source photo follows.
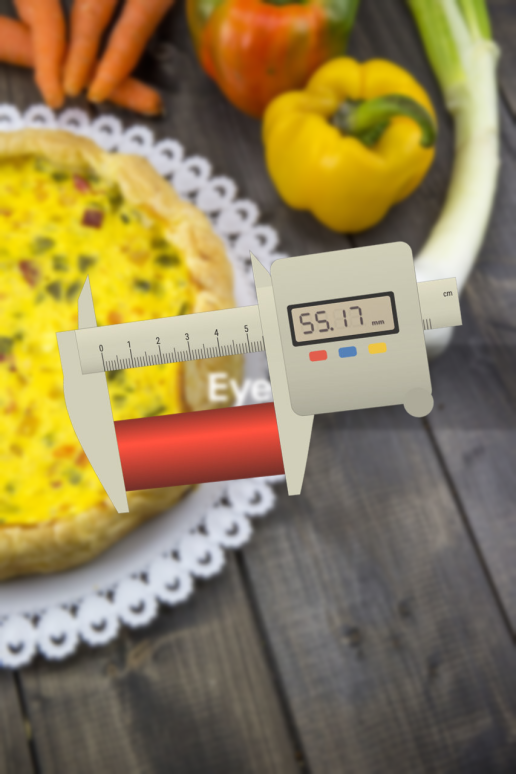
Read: value=55.17 unit=mm
